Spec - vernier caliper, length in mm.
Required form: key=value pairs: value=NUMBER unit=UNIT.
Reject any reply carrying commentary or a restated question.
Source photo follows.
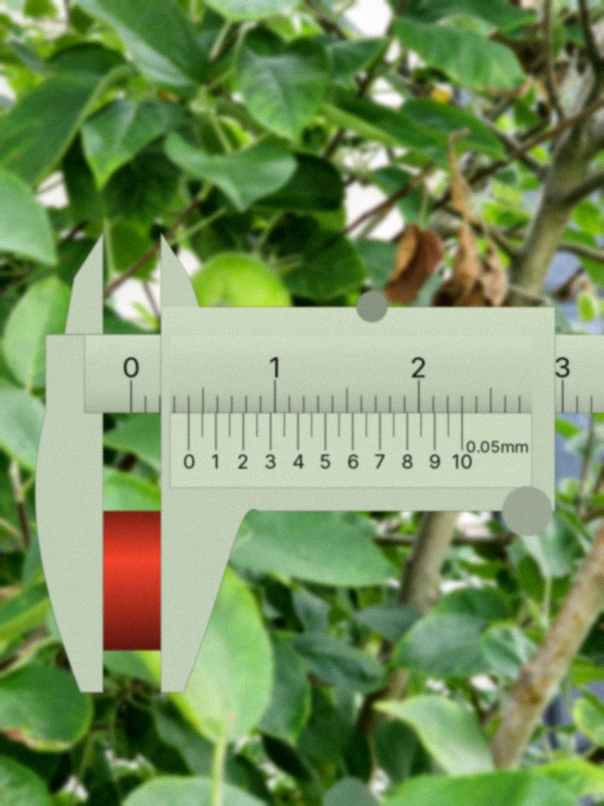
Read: value=4.0 unit=mm
